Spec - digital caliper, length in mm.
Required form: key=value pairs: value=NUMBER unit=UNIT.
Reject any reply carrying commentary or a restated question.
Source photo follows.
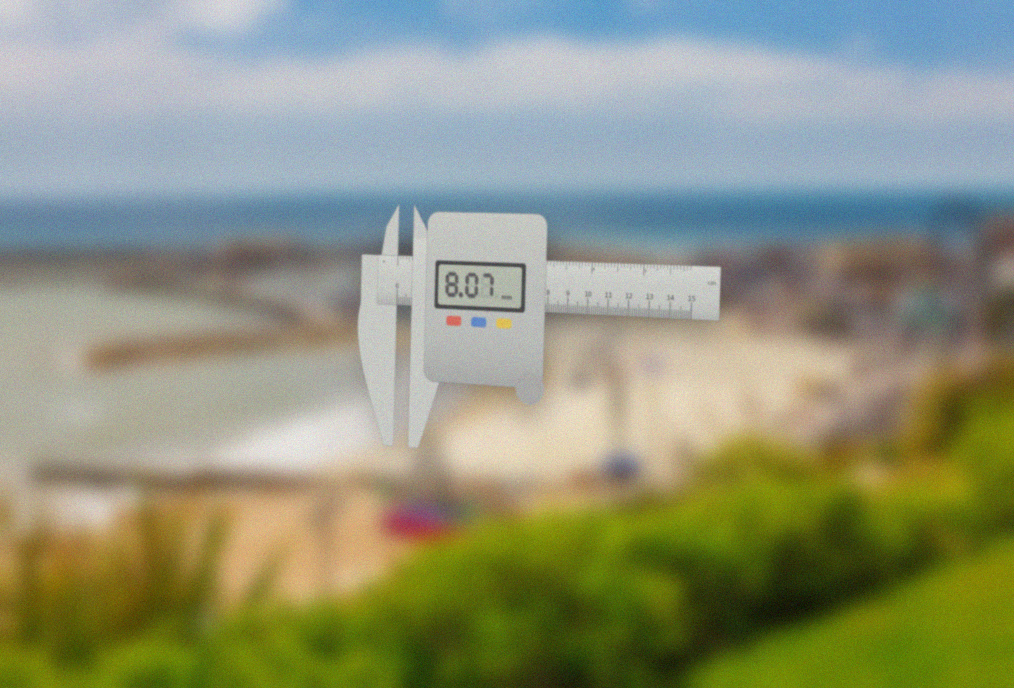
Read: value=8.07 unit=mm
